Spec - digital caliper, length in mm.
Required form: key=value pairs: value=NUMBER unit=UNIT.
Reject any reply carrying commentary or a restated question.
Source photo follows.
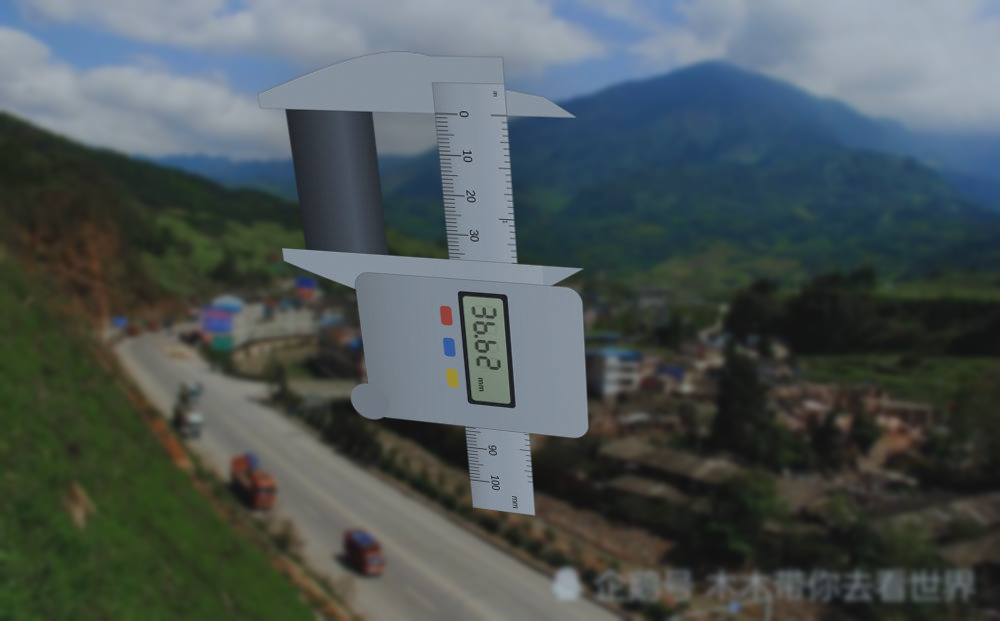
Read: value=36.62 unit=mm
